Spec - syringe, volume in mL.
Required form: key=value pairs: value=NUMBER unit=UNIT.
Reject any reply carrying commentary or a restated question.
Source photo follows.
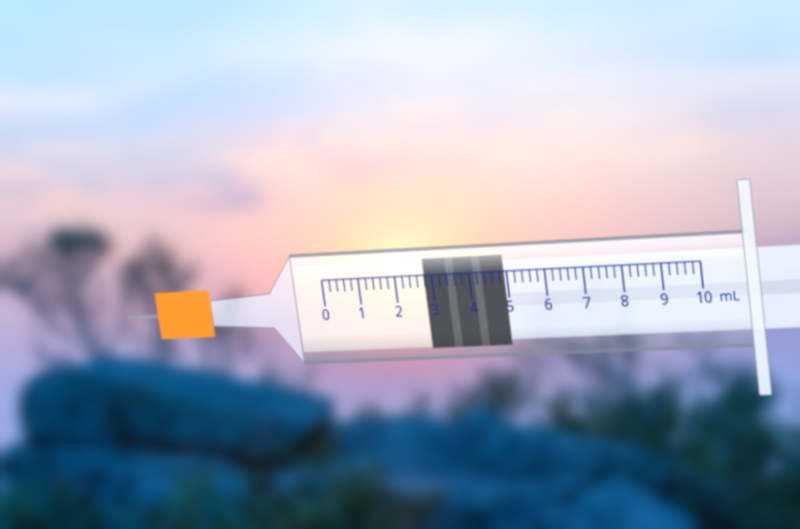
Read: value=2.8 unit=mL
